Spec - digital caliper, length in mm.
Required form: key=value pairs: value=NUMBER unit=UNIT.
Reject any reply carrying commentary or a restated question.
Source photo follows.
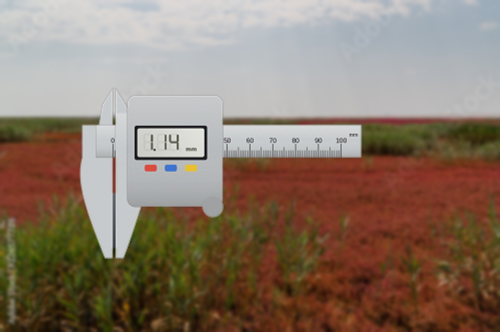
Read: value=1.14 unit=mm
